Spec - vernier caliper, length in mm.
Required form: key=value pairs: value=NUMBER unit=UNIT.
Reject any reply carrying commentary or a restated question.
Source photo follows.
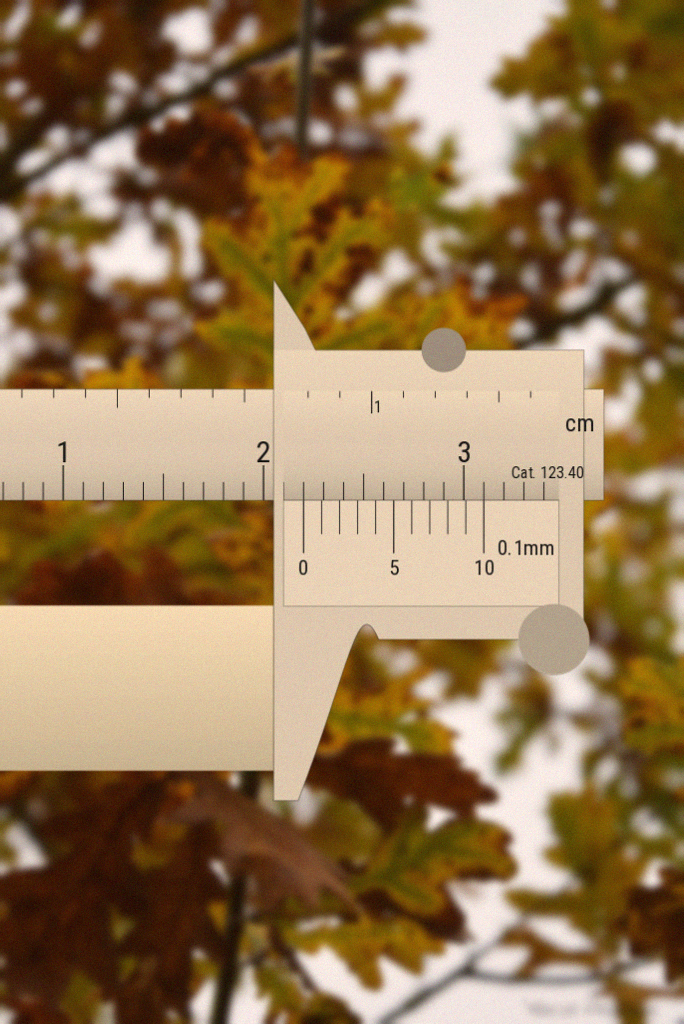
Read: value=22.0 unit=mm
